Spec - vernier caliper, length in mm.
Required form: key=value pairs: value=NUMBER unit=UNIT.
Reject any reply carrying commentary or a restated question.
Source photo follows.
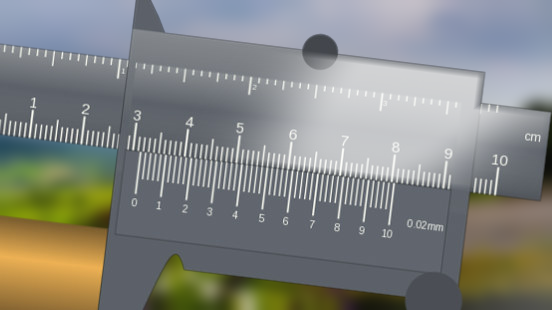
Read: value=31.5 unit=mm
